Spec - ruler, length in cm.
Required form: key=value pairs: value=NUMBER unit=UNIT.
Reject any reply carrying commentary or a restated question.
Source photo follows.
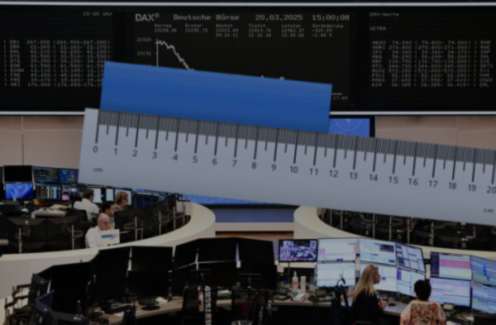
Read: value=11.5 unit=cm
